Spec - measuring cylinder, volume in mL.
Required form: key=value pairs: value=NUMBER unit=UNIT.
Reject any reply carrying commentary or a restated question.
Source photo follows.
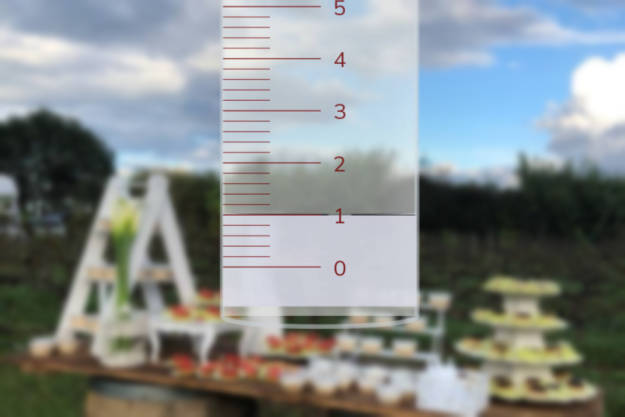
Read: value=1 unit=mL
